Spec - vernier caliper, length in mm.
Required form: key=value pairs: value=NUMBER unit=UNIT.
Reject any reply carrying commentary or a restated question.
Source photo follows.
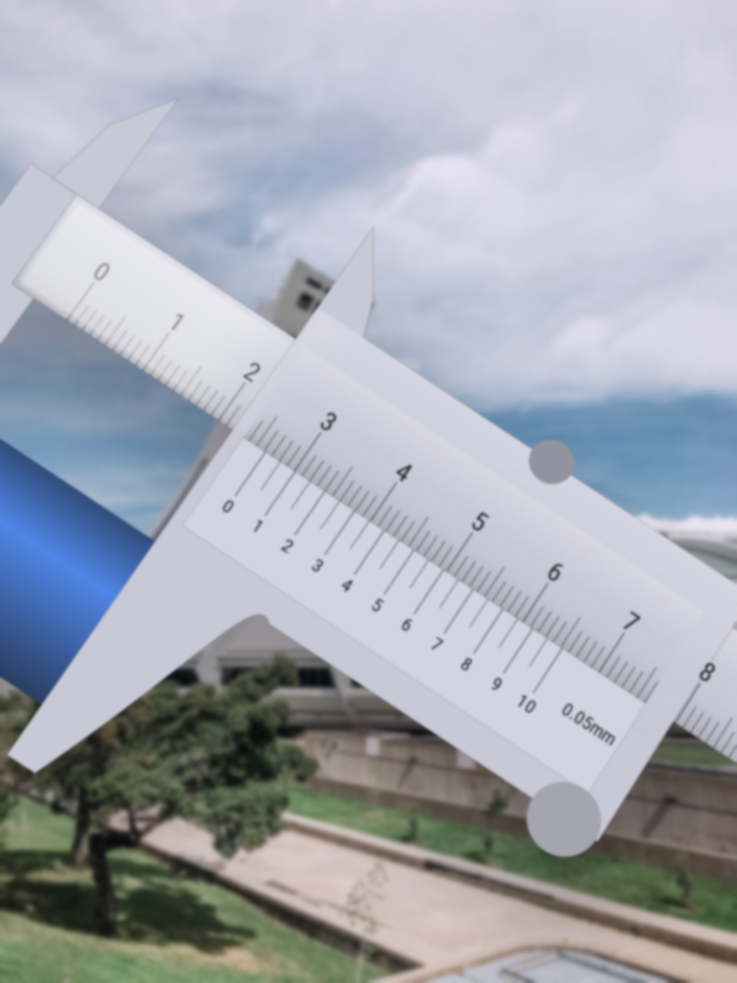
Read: value=26.2 unit=mm
